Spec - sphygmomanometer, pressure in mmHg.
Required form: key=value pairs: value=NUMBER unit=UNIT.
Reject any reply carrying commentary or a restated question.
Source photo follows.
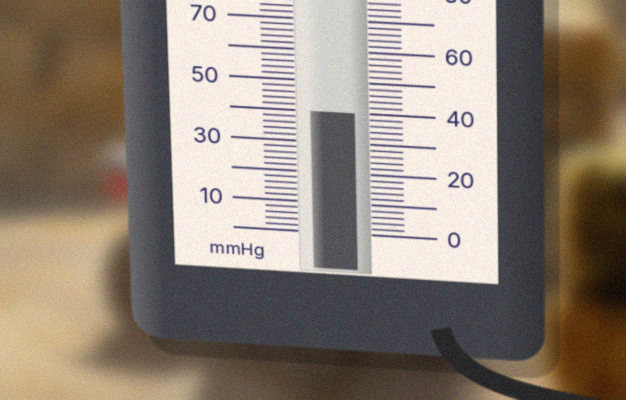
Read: value=40 unit=mmHg
